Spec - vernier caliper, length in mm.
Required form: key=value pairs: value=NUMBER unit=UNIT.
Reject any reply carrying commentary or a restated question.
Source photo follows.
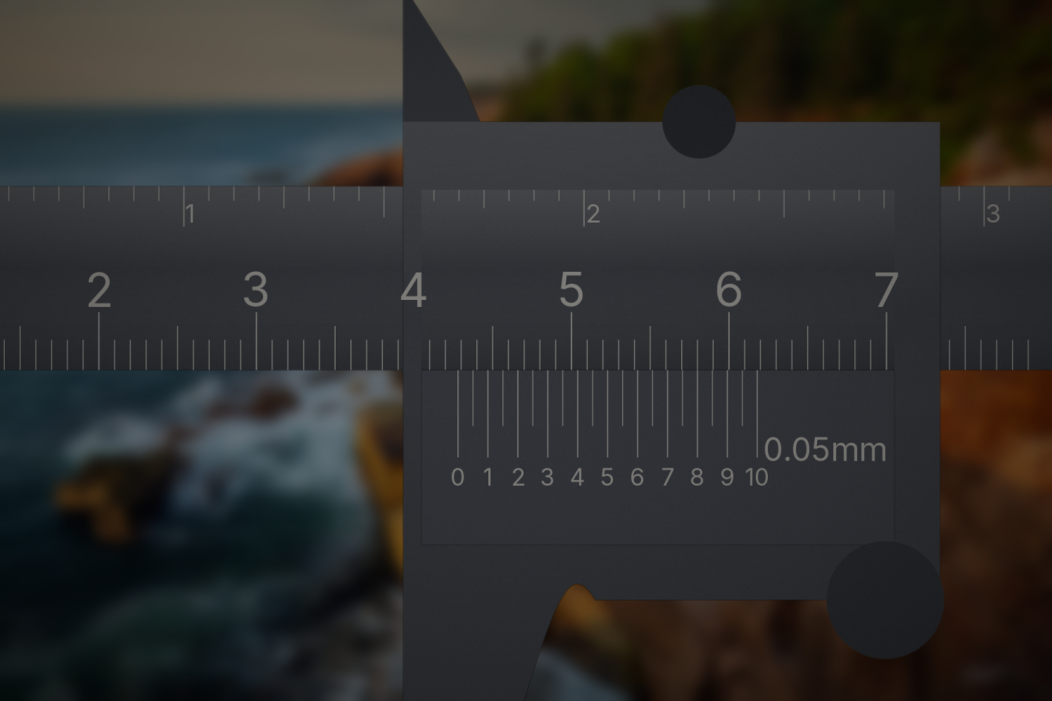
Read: value=42.8 unit=mm
